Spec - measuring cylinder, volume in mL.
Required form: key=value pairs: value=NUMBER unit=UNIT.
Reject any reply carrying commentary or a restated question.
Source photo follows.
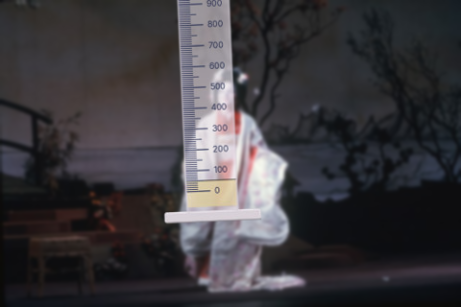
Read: value=50 unit=mL
